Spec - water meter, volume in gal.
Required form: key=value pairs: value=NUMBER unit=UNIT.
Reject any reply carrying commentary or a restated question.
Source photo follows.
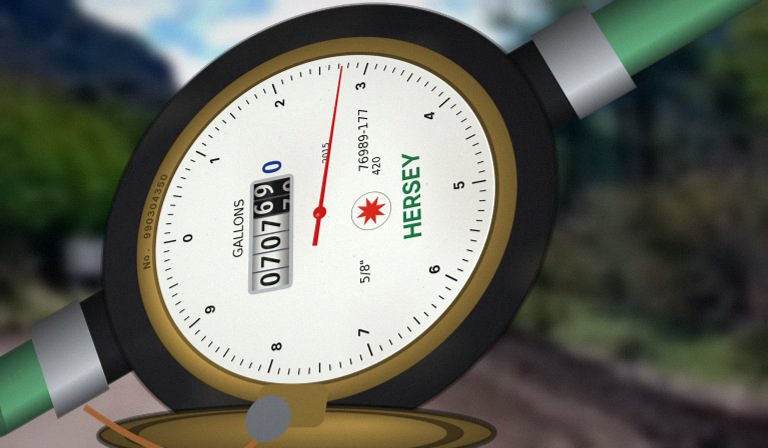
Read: value=707692.7 unit=gal
